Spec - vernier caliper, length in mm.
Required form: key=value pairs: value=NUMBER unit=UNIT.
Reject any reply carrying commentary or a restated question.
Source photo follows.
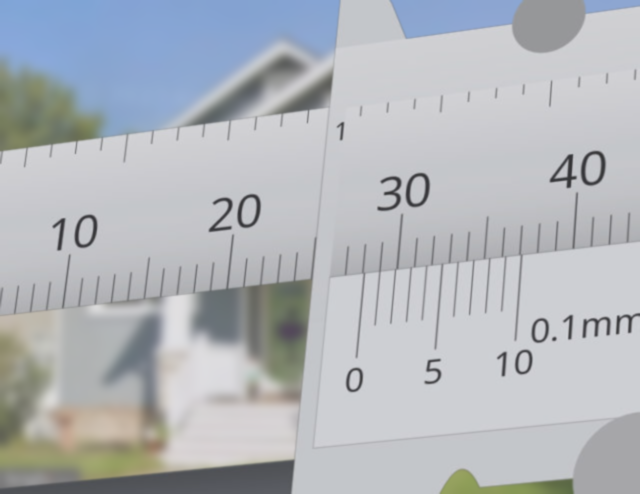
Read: value=28.1 unit=mm
